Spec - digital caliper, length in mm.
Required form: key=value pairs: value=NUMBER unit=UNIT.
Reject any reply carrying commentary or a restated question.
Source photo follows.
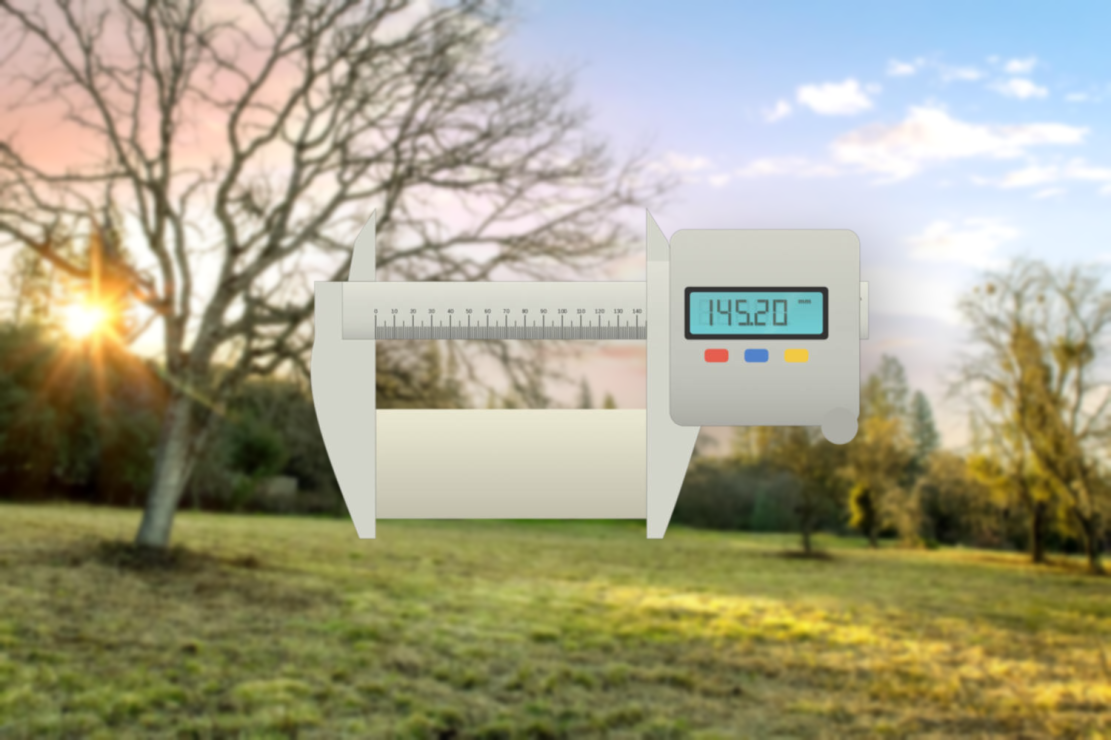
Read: value=145.20 unit=mm
